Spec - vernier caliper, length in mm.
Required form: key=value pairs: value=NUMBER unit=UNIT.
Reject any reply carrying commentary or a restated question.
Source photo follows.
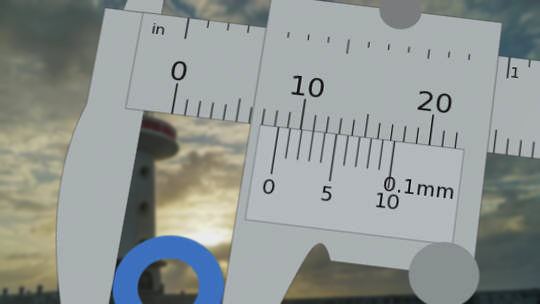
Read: value=8.3 unit=mm
